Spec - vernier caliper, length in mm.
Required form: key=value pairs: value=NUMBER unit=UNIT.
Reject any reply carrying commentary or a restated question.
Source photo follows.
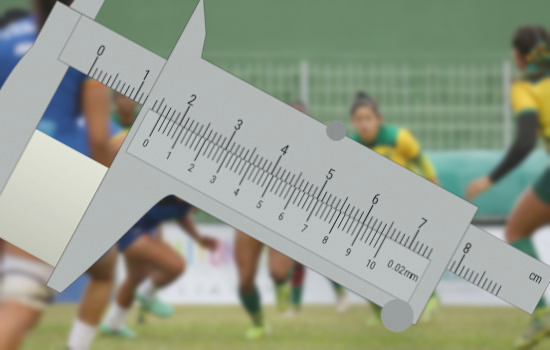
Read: value=16.0 unit=mm
